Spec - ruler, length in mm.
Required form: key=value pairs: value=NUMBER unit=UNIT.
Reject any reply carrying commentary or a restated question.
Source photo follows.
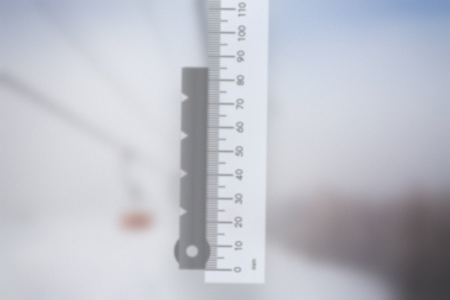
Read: value=85 unit=mm
